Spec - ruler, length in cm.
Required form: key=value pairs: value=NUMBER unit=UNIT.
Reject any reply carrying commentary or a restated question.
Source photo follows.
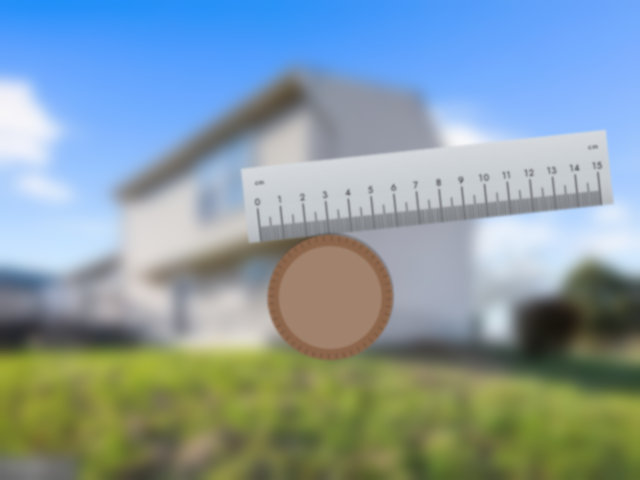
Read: value=5.5 unit=cm
